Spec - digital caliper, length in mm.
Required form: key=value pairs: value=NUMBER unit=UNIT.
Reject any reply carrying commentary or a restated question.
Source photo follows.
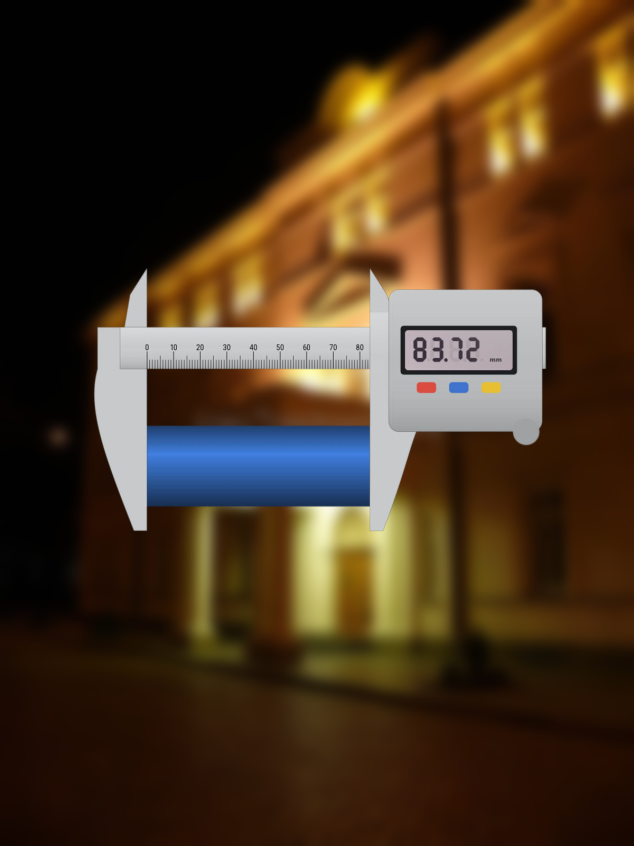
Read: value=83.72 unit=mm
